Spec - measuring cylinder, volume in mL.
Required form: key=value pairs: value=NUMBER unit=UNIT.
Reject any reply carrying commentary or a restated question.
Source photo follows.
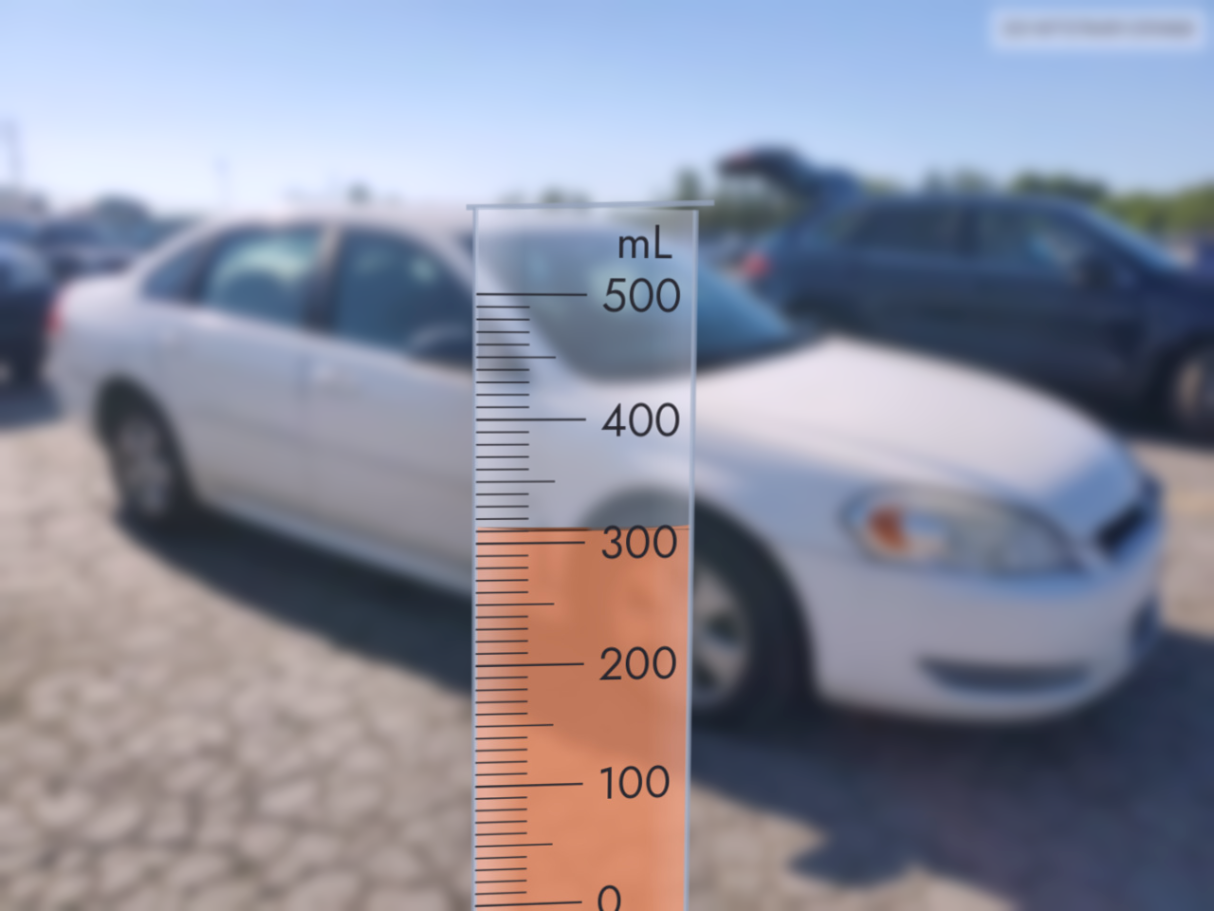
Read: value=310 unit=mL
